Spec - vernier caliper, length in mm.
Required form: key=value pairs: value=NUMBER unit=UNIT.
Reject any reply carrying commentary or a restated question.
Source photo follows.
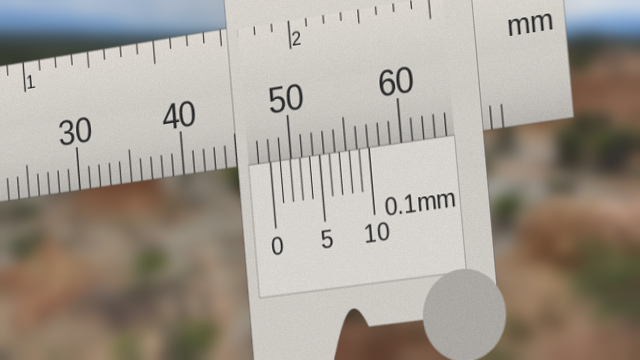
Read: value=48.1 unit=mm
